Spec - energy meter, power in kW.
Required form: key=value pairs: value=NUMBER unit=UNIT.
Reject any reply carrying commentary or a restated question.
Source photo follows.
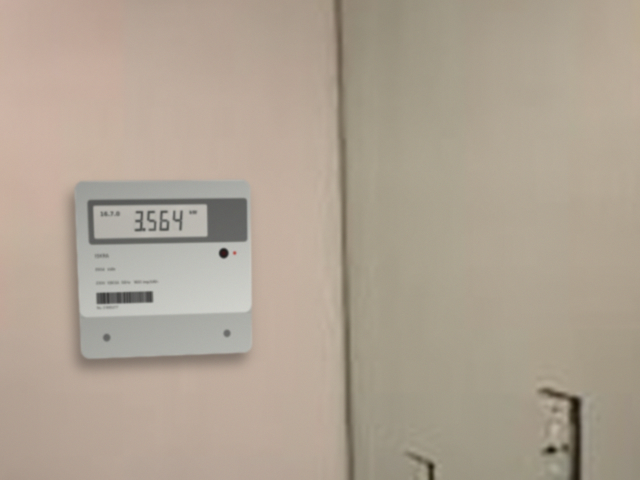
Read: value=3.564 unit=kW
